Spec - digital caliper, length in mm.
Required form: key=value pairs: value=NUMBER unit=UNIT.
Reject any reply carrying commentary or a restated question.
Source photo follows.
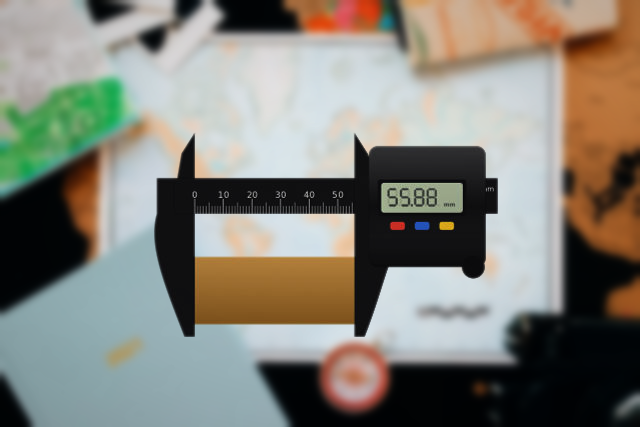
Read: value=55.88 unit=mm
